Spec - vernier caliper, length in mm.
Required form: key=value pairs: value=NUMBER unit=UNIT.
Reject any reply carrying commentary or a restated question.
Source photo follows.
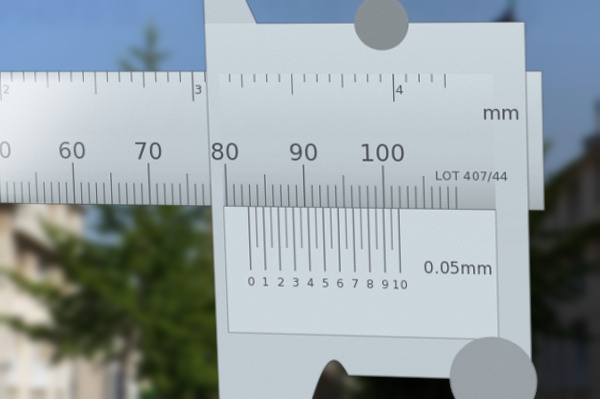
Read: value=82.8 unit=mm
